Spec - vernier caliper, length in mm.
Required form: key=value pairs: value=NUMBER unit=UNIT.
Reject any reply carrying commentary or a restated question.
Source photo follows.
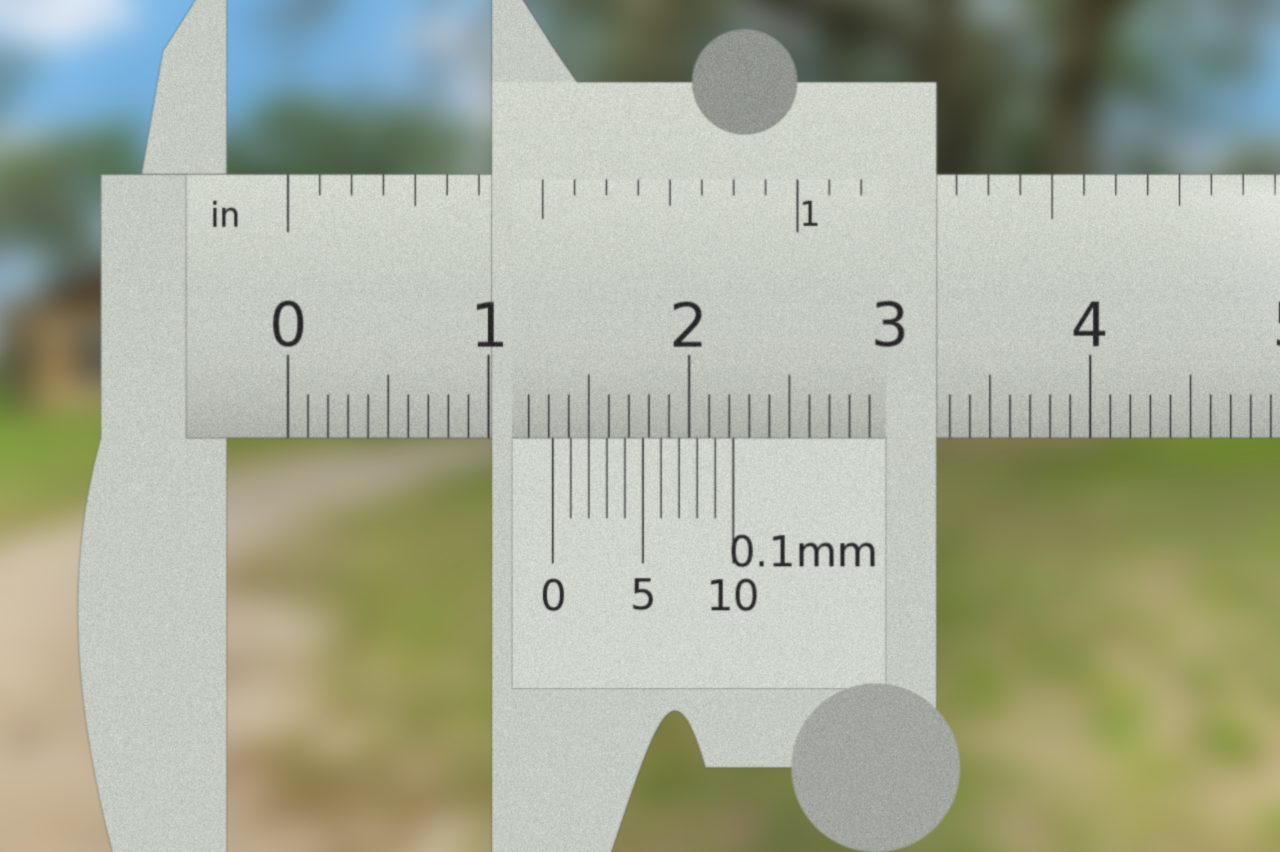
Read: value=13.2 unit=mm
